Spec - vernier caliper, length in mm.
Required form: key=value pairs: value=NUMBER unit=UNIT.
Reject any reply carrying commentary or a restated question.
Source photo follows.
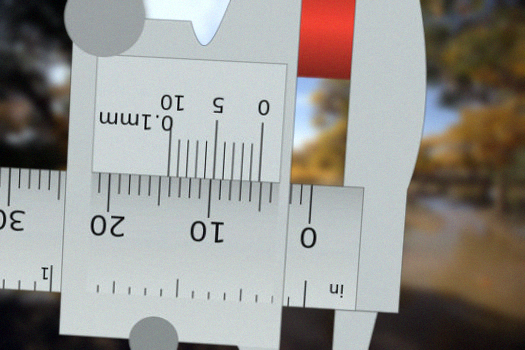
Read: value=5.2 unit=mm
